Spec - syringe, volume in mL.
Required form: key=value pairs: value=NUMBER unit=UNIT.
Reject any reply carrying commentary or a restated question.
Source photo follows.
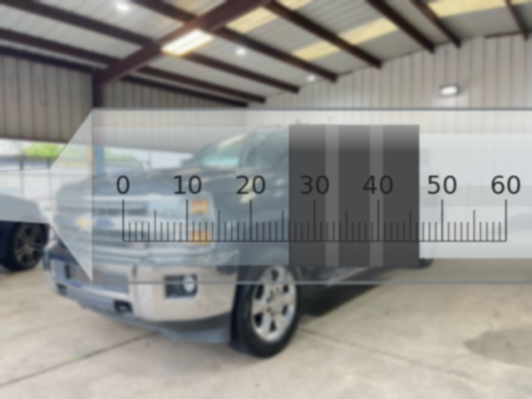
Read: value=26 unit=mL
